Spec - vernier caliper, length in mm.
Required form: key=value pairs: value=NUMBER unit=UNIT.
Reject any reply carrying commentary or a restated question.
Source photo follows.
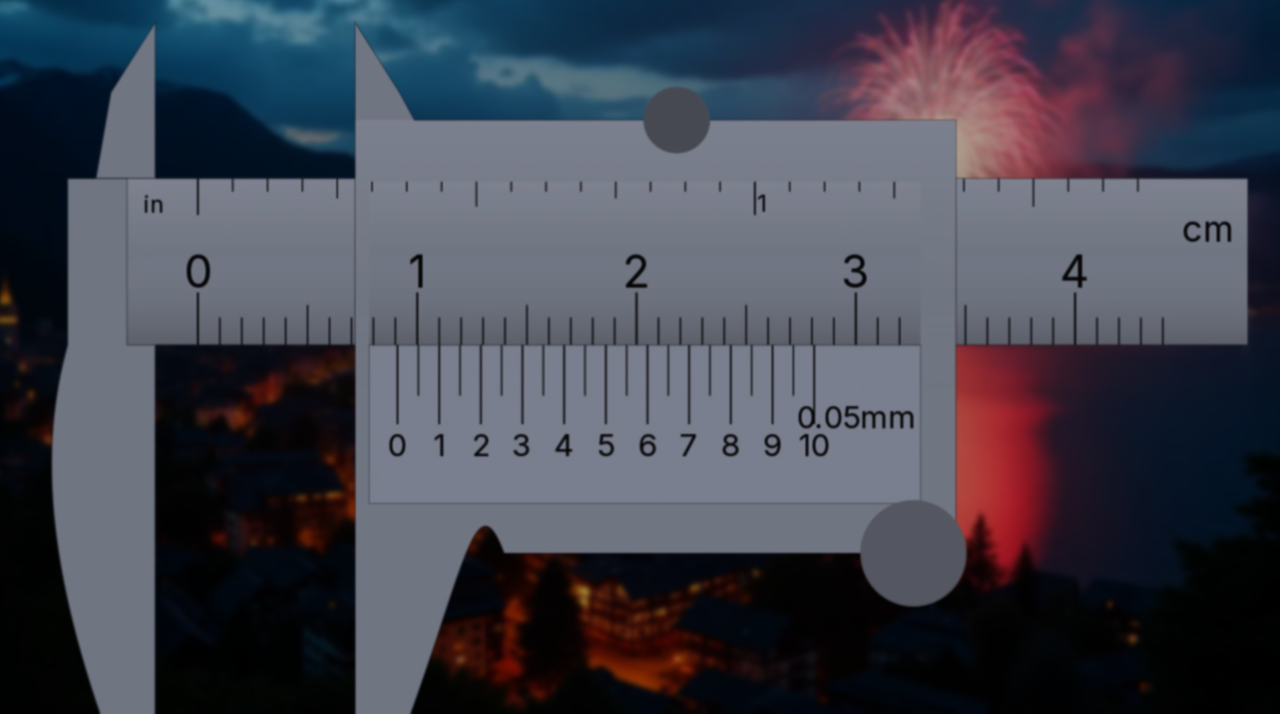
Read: value=9.1 unit=mm
